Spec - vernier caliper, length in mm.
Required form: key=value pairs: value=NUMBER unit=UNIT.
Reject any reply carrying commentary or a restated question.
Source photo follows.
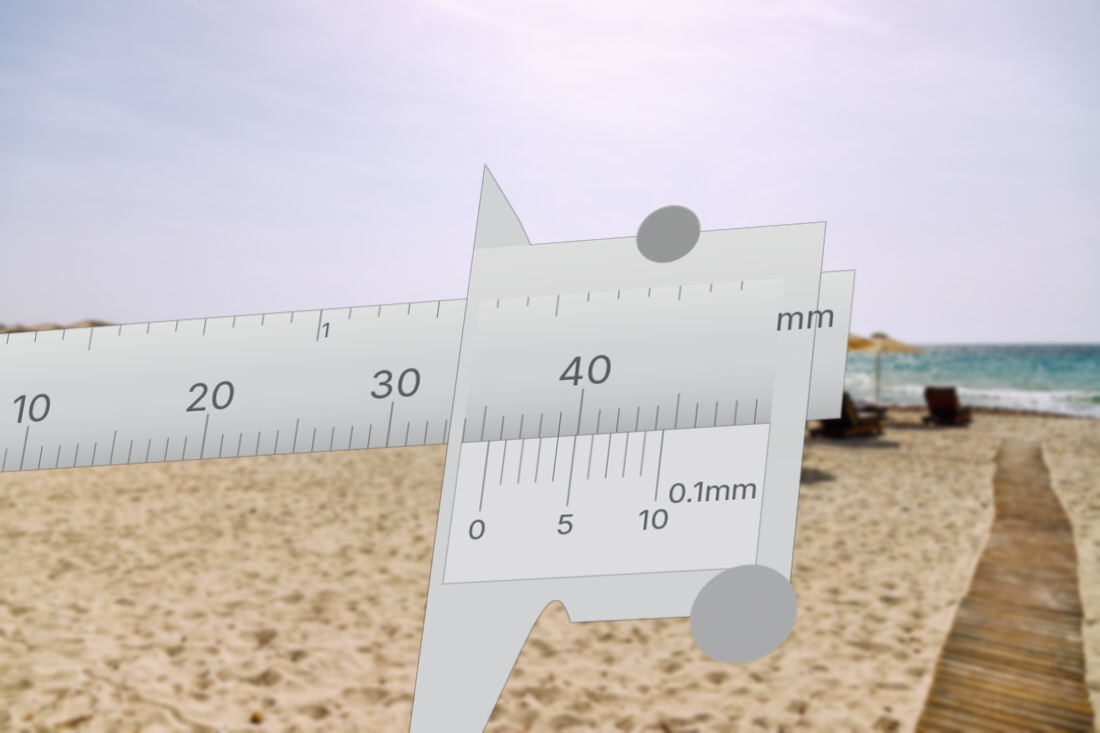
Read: value=35.4 unit=mm
